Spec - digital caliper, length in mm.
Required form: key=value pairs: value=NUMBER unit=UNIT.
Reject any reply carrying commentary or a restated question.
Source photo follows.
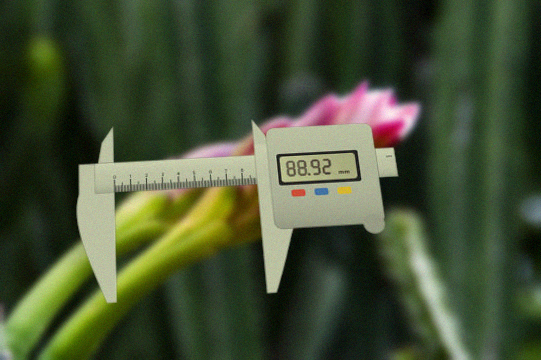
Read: value=88.92 unit=mm
